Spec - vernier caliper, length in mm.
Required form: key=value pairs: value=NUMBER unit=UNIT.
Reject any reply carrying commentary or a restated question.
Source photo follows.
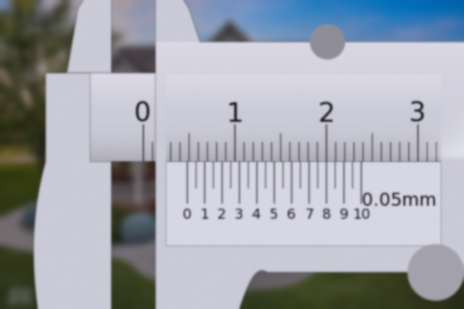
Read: value=4.8 unit=mm
